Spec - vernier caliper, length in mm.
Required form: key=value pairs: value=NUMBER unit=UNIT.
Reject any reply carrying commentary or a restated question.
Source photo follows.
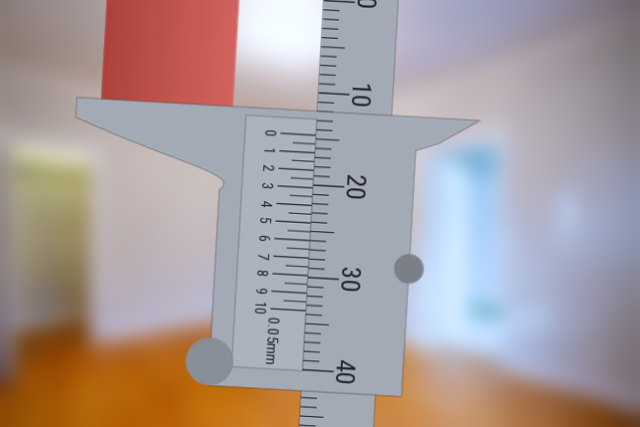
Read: value=14.6 unit=mm
